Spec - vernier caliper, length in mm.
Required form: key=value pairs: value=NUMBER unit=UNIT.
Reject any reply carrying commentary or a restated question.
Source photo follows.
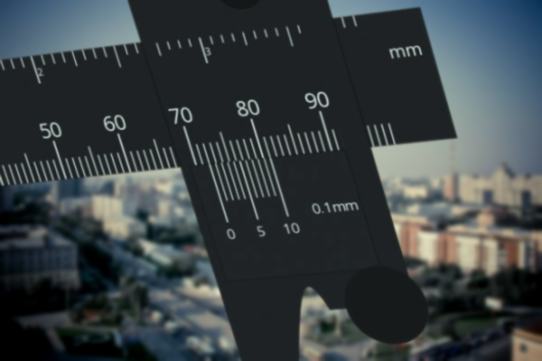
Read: value=72.0 unit=mm
